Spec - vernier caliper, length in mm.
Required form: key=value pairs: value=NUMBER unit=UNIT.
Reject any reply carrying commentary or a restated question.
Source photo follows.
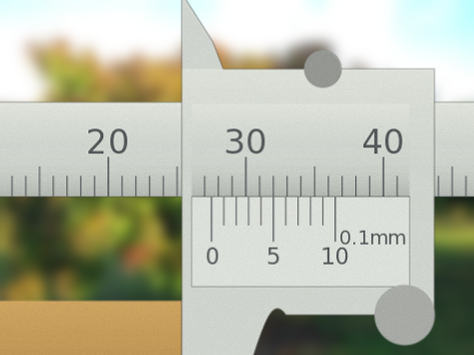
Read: value=27.5 unit=mm
